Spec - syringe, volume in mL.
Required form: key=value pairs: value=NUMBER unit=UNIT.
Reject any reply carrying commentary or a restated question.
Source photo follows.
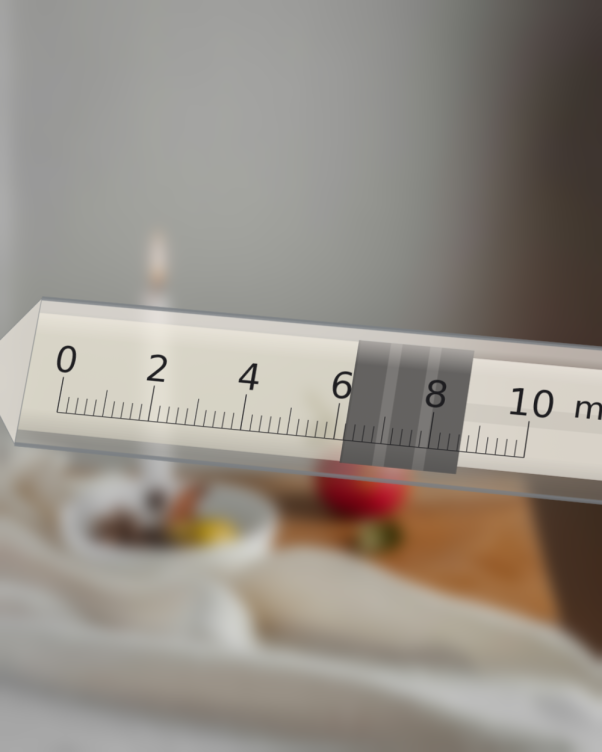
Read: value=6.2 unit=mL
